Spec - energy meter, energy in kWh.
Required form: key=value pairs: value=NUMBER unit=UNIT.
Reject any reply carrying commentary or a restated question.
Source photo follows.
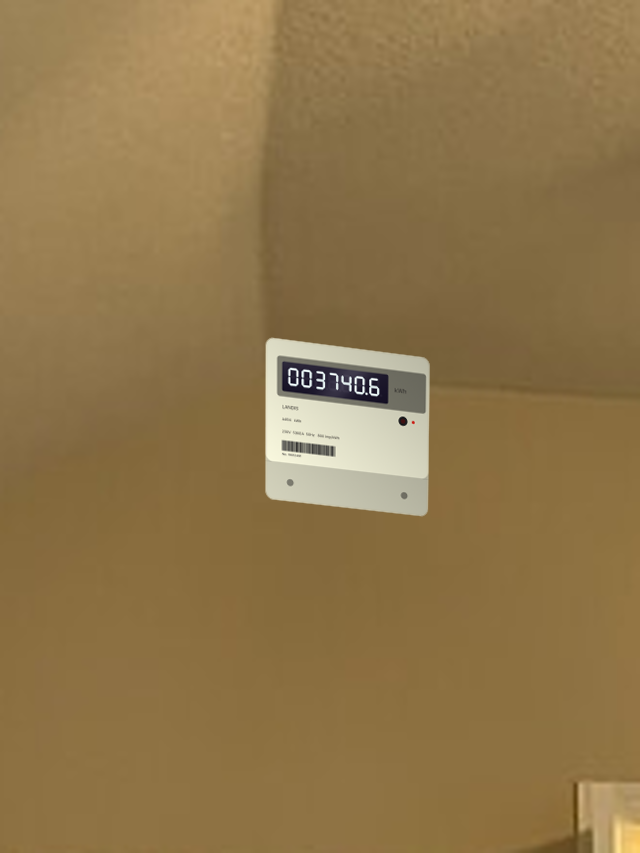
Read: value=3740.6 unit=kWh
